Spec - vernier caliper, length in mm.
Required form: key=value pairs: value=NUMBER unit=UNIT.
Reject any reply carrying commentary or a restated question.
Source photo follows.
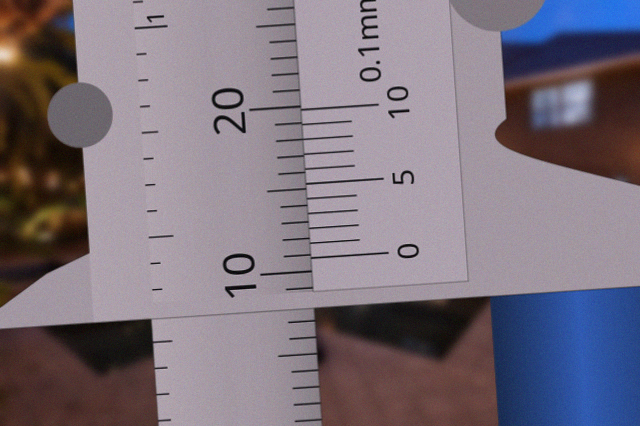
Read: value=10.8 unit=mm
